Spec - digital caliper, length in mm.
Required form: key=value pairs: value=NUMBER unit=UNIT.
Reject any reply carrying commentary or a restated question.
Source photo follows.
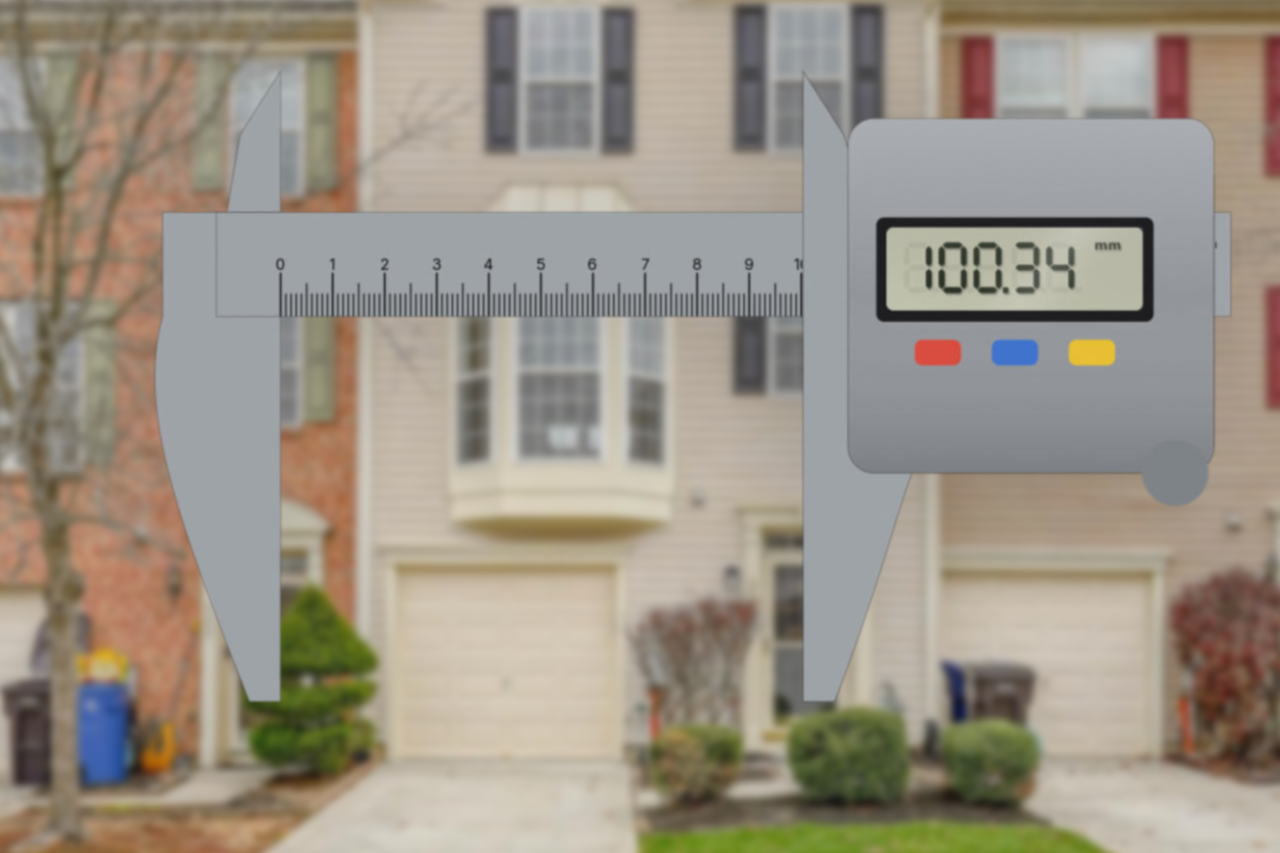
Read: value=100.34 unit=mm
